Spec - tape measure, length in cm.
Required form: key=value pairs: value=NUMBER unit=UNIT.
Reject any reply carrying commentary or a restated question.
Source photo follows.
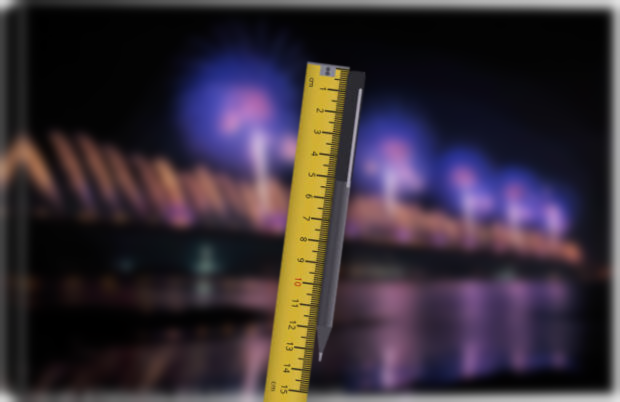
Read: value=13.5 unit=cm
